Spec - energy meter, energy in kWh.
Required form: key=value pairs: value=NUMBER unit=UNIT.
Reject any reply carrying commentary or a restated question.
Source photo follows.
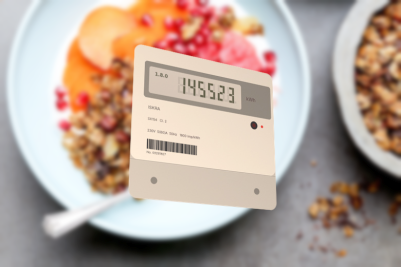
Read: value=145523 unit=kWh
